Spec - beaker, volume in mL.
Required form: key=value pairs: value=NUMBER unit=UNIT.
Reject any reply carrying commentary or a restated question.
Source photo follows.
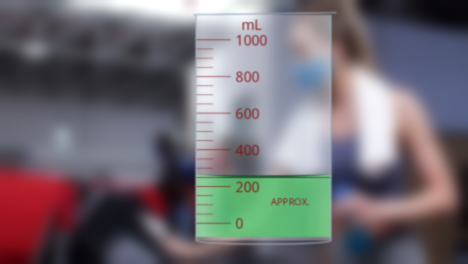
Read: value=250 unit=mL
